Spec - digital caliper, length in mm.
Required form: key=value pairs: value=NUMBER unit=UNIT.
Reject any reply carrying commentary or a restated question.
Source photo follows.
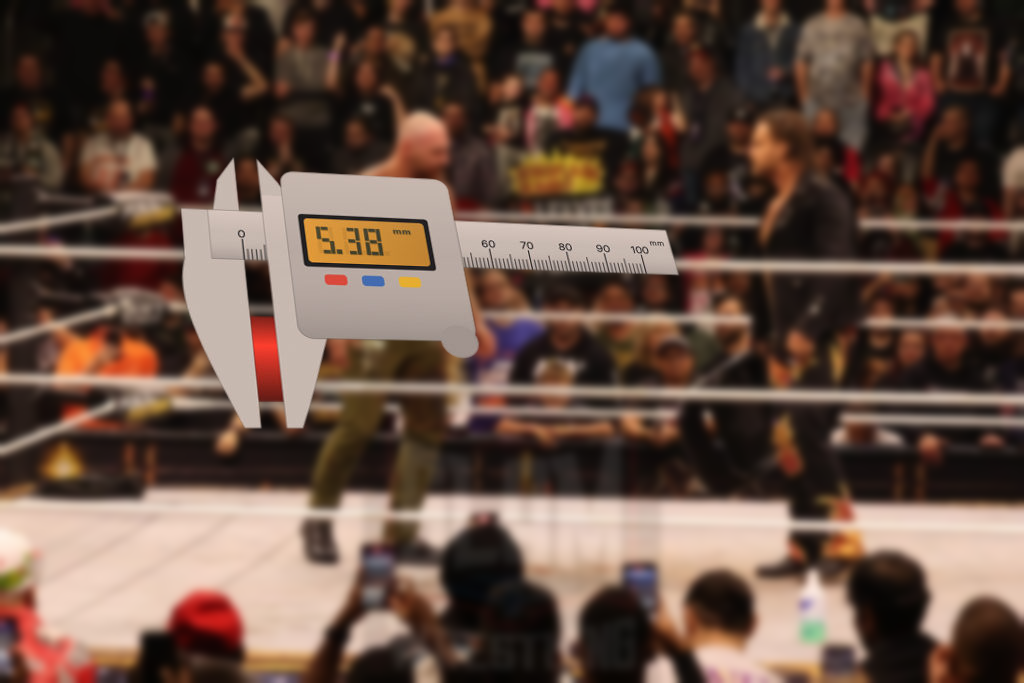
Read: value=5.38 unit=mm
